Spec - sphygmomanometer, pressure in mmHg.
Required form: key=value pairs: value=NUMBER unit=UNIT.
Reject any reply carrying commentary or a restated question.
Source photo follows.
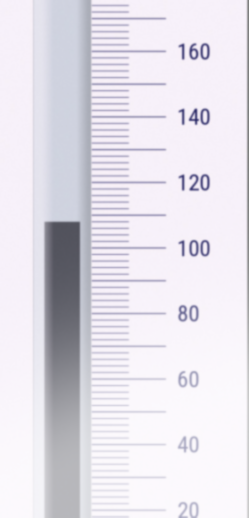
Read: value=108 unit=mmHg
